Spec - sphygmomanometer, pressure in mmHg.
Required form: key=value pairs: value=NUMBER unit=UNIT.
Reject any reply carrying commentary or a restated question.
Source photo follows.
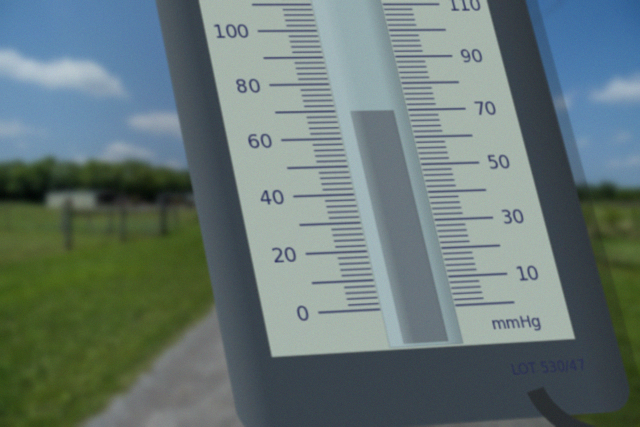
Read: value=70 unit=mmHg
